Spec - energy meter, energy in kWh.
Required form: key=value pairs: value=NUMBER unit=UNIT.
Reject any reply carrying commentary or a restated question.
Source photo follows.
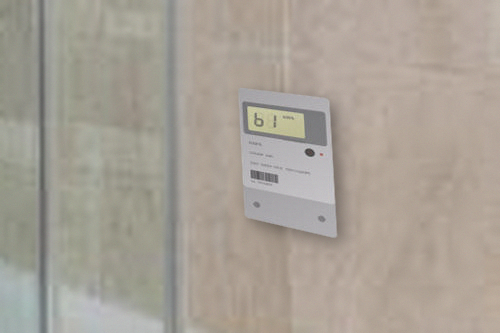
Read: value=61 unit=kWh
